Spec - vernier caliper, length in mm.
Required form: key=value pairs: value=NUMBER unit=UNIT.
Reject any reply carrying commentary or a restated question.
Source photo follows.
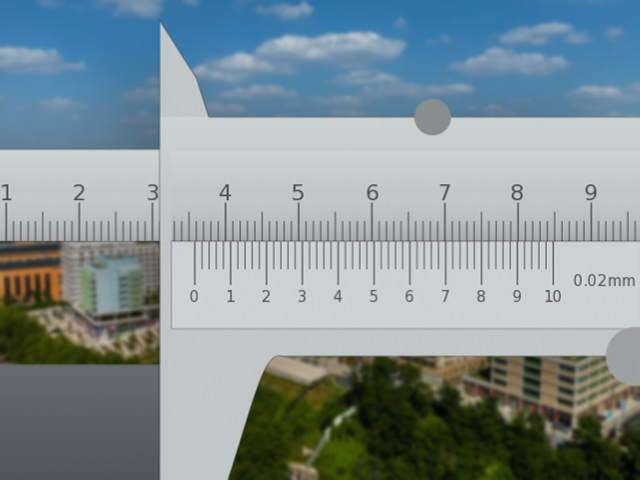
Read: value=35.8 unit=mm
